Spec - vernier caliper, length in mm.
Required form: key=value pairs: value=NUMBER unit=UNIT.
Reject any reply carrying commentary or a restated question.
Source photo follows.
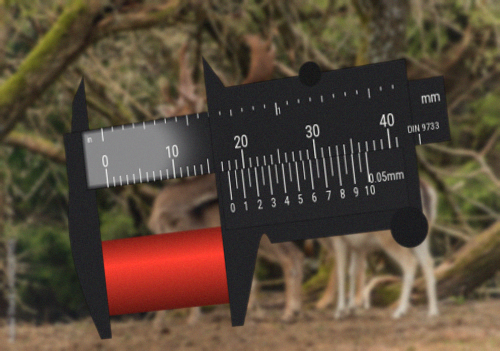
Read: value=17.8 unit=mm
